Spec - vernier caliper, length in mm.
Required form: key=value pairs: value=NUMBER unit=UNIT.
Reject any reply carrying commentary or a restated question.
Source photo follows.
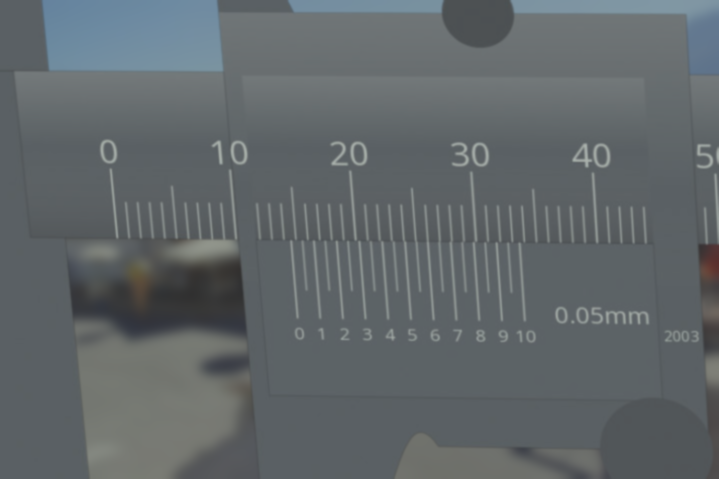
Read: value=14.6 unit=mm
